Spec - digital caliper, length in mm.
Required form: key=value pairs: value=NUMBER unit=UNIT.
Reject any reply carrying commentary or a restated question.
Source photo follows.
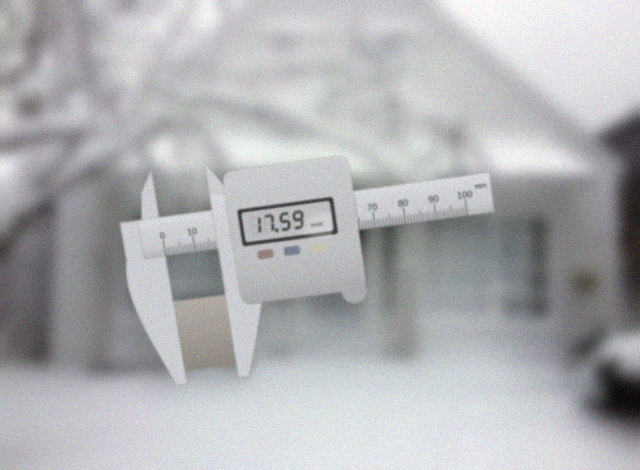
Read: value=17.59 unit=mm
